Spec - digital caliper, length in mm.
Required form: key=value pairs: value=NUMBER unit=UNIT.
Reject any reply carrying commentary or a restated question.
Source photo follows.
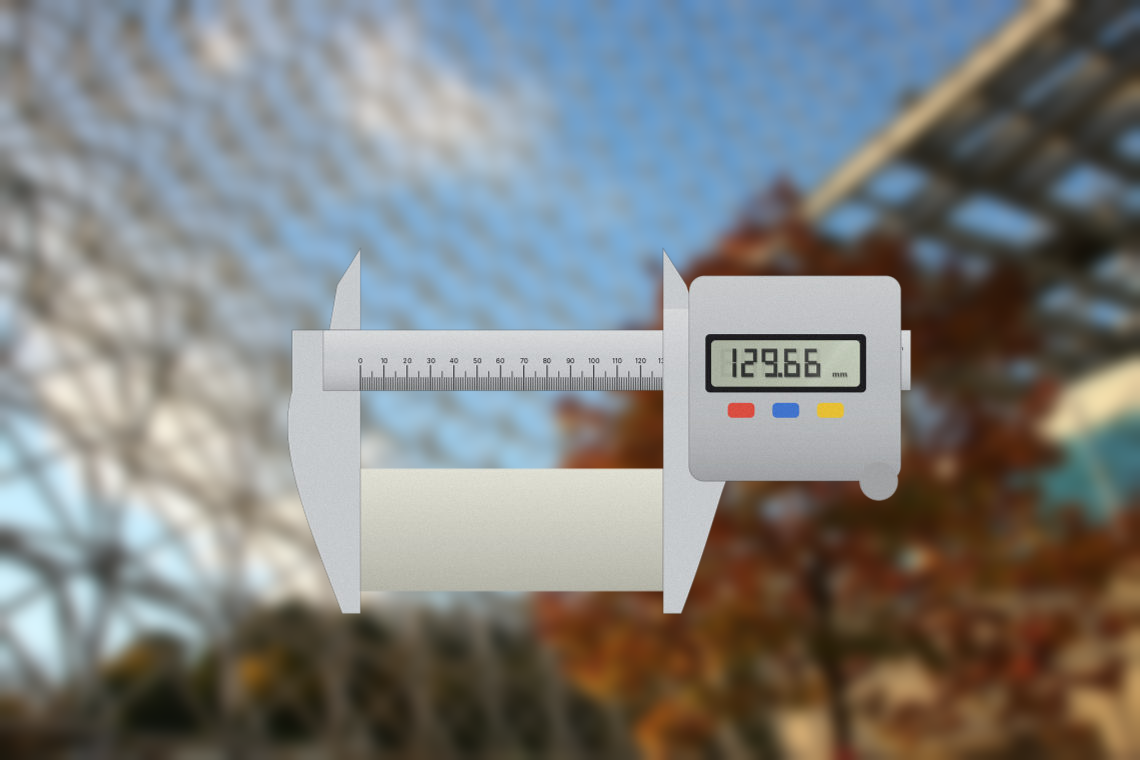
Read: value=129.66 unit=mm
